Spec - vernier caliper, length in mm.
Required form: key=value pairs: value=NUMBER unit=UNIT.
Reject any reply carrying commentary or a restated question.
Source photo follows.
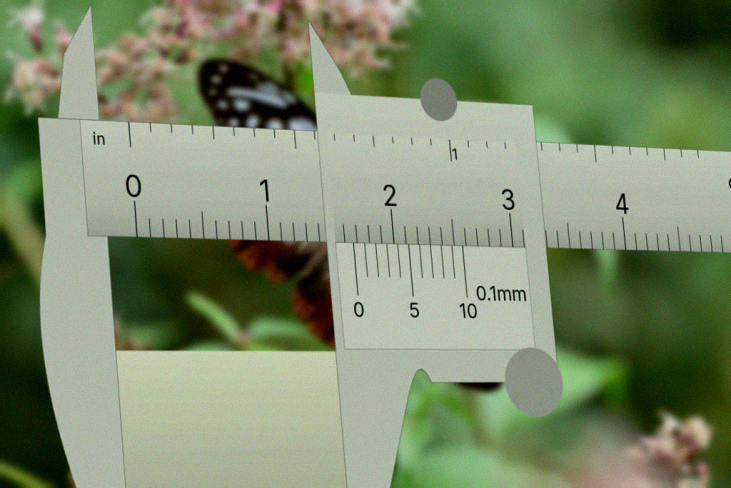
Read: value=16.7 unit=mm
